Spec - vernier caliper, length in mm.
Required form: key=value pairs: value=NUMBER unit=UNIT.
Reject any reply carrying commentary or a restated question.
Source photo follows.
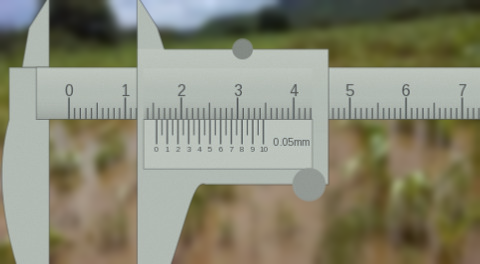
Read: value=15.6 unit=mm
